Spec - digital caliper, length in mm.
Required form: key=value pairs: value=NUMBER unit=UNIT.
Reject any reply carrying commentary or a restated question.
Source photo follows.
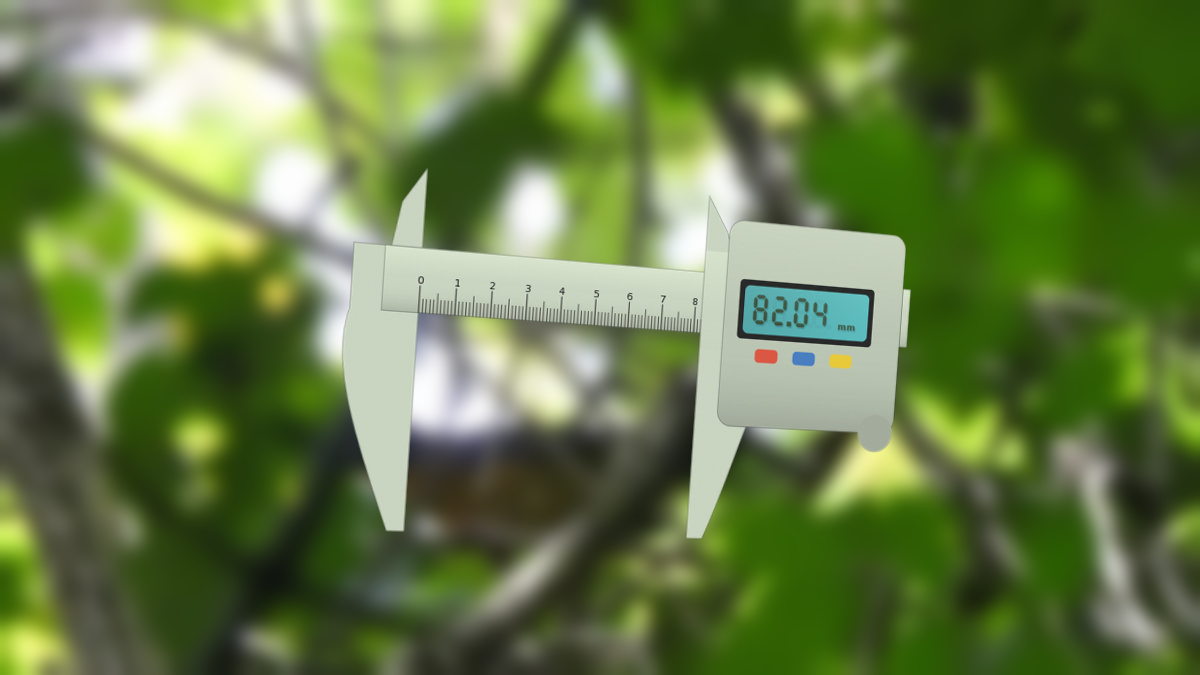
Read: value=82.04 unit=mm
